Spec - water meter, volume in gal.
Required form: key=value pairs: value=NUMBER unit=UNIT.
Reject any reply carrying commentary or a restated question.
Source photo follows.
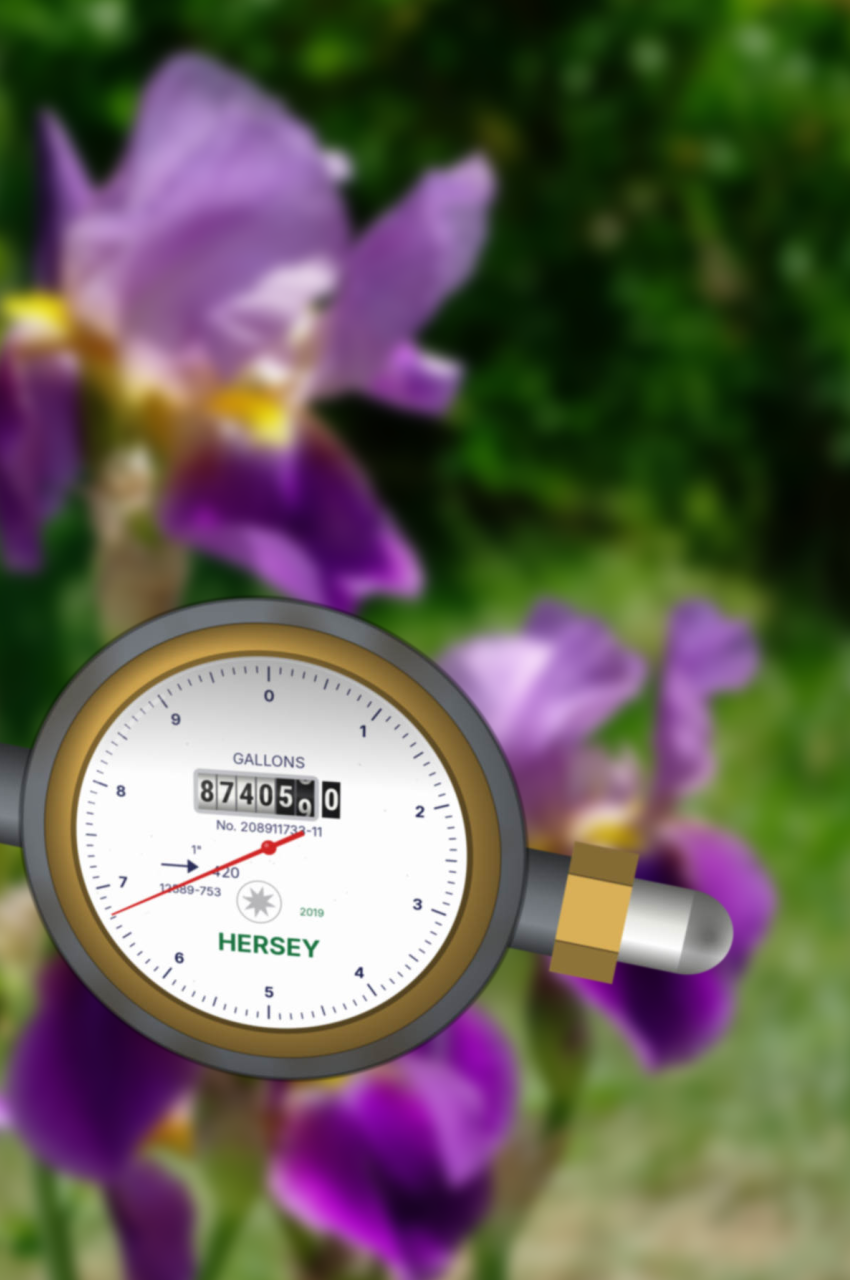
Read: value=8740586.7 unit=gal
